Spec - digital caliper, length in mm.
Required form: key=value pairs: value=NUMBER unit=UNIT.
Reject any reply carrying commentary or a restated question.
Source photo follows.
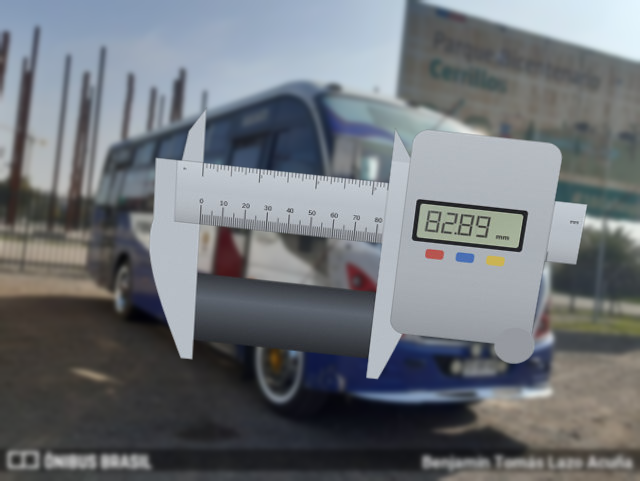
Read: value=82.89 unit=mm
